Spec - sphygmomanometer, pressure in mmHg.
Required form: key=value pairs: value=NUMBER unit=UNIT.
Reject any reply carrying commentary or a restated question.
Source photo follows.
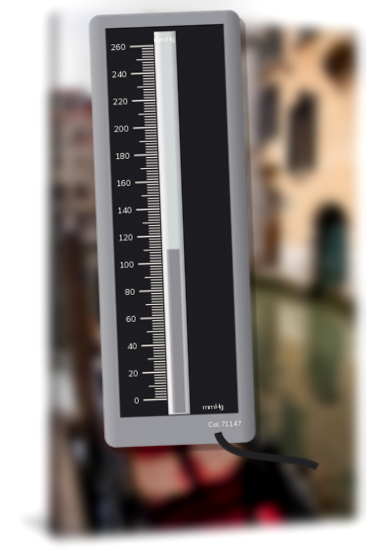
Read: value=110 unit=mmHg
